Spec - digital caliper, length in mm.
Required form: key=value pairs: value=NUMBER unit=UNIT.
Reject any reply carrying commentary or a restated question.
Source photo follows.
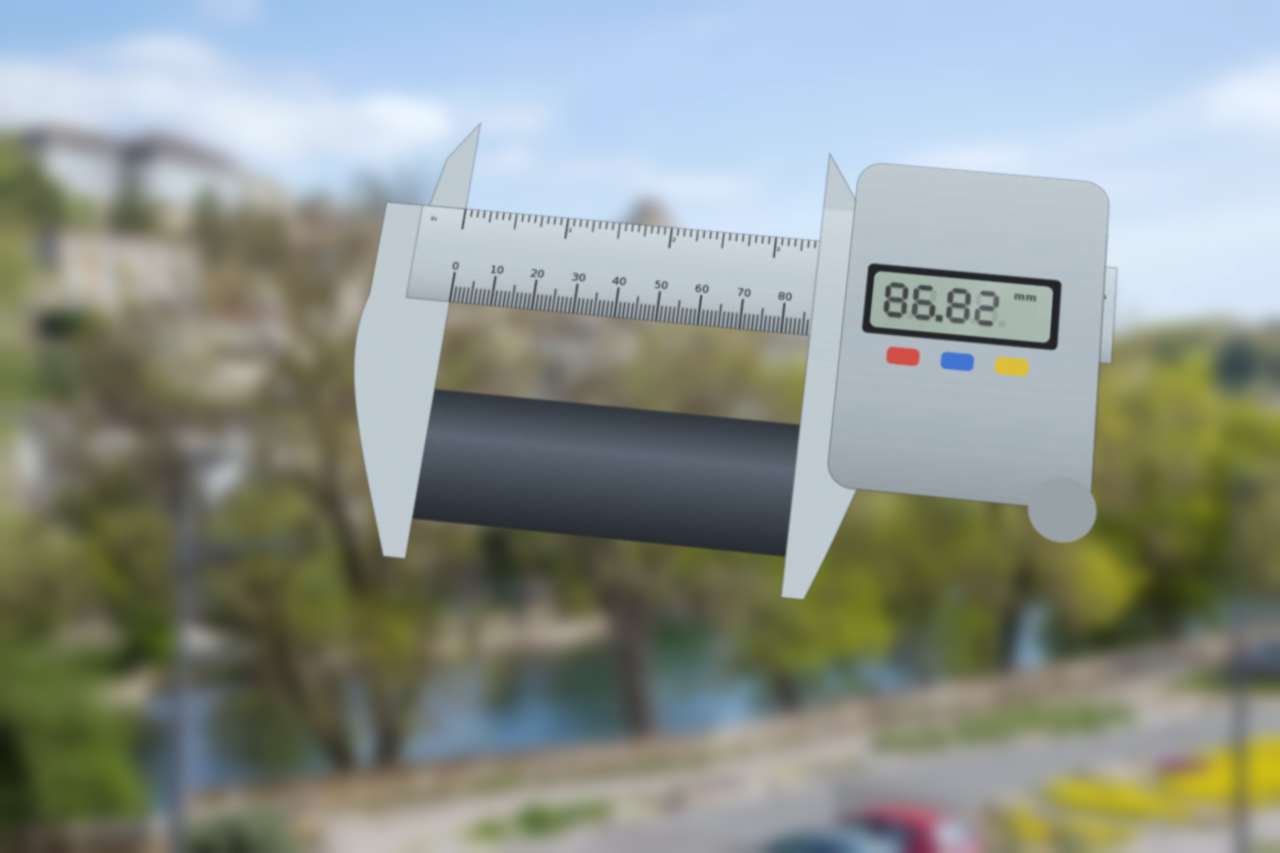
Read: value=86.82 unit=mm
